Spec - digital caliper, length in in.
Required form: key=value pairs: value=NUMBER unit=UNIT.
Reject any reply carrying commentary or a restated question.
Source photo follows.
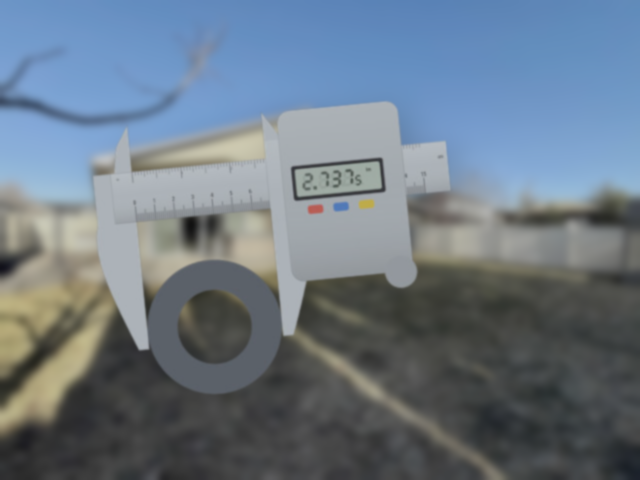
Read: value=2.7375 unit=in
